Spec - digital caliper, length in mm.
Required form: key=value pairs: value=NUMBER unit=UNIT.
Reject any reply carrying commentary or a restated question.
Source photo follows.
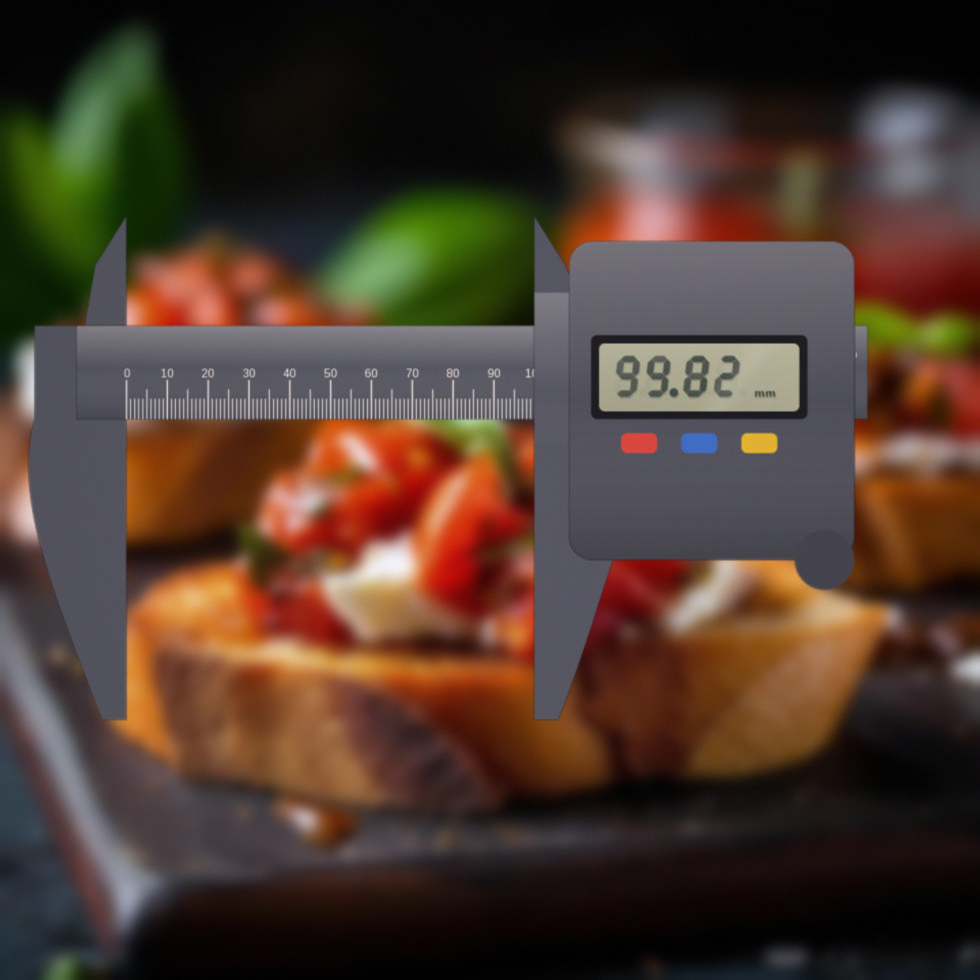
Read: value=99.82 unit=mm
